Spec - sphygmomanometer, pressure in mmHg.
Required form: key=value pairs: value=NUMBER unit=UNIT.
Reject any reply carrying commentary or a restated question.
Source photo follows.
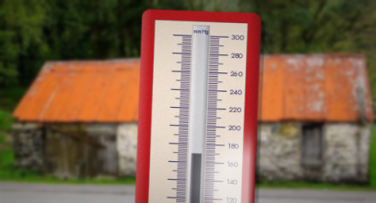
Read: value=170 unit=mmHg
